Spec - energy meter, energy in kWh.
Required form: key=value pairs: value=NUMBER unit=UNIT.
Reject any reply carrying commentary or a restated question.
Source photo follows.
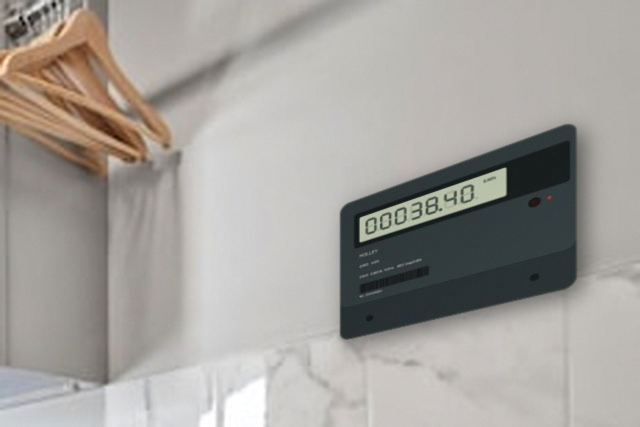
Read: value=38.40 unit=kWh
